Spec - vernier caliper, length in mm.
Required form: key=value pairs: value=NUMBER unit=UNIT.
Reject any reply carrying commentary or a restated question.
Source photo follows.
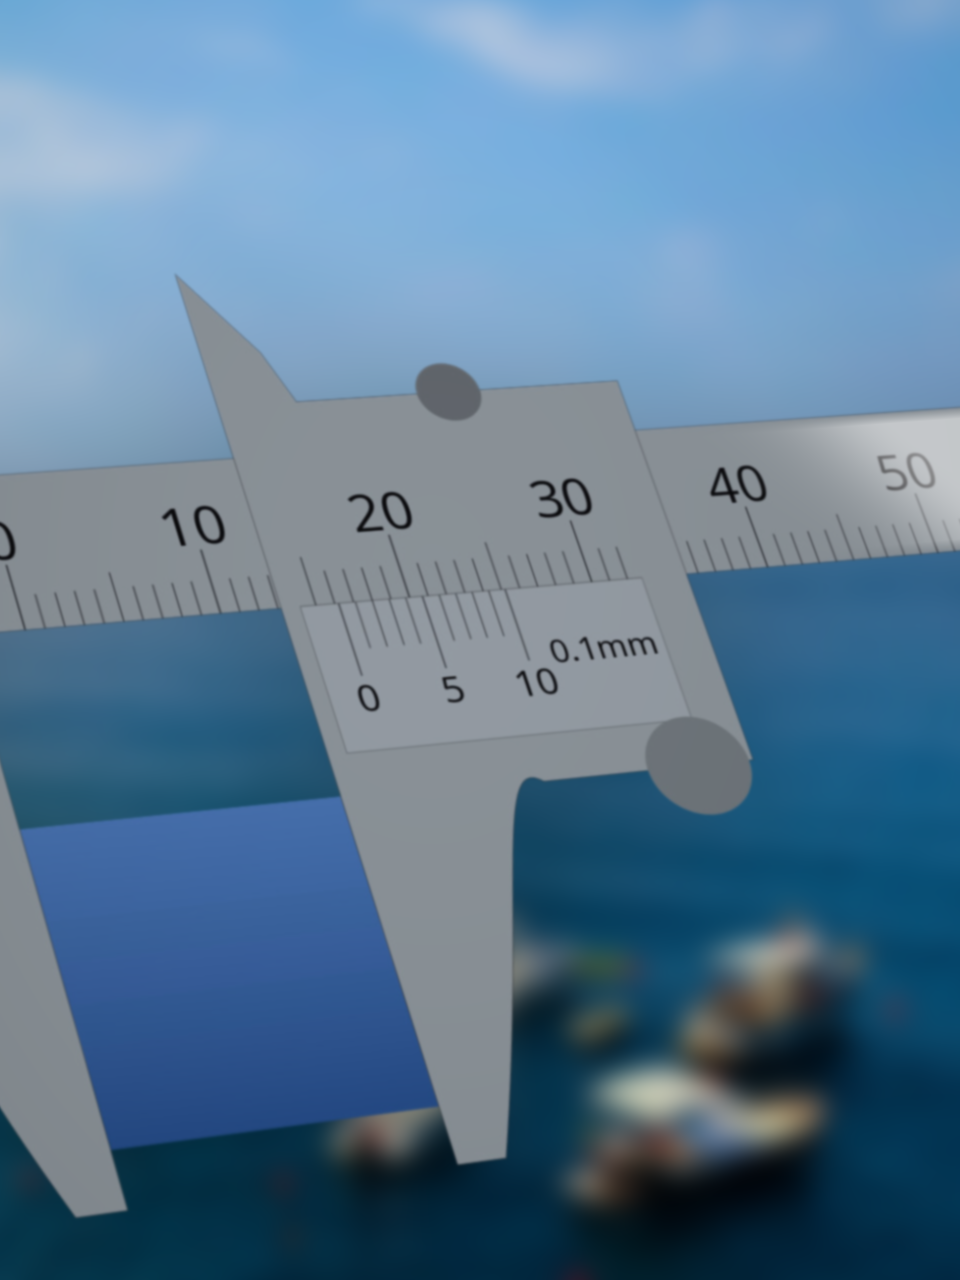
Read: value=16.2 unit=mm
